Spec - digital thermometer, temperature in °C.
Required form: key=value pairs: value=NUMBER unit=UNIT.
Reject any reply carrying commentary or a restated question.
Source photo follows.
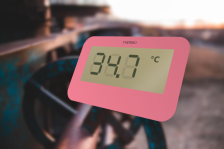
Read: value=34.7 unit=°C
